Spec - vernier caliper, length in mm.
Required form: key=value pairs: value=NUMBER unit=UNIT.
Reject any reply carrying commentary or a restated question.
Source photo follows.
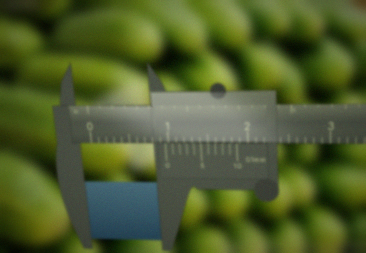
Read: value=9.6 unit=mm
